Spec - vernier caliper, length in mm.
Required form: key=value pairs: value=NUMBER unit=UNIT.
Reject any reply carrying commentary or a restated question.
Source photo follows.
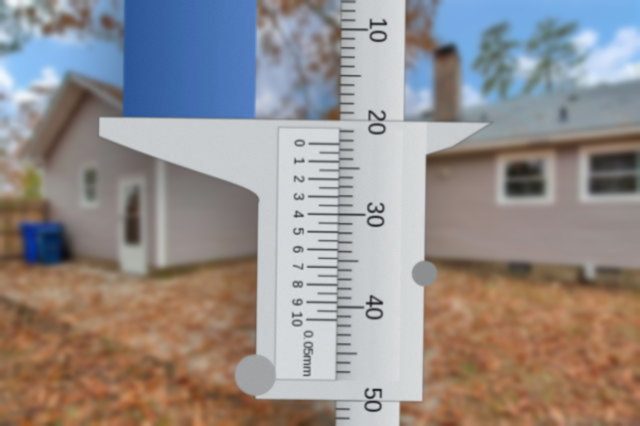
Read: value=22.4 unit=mm
